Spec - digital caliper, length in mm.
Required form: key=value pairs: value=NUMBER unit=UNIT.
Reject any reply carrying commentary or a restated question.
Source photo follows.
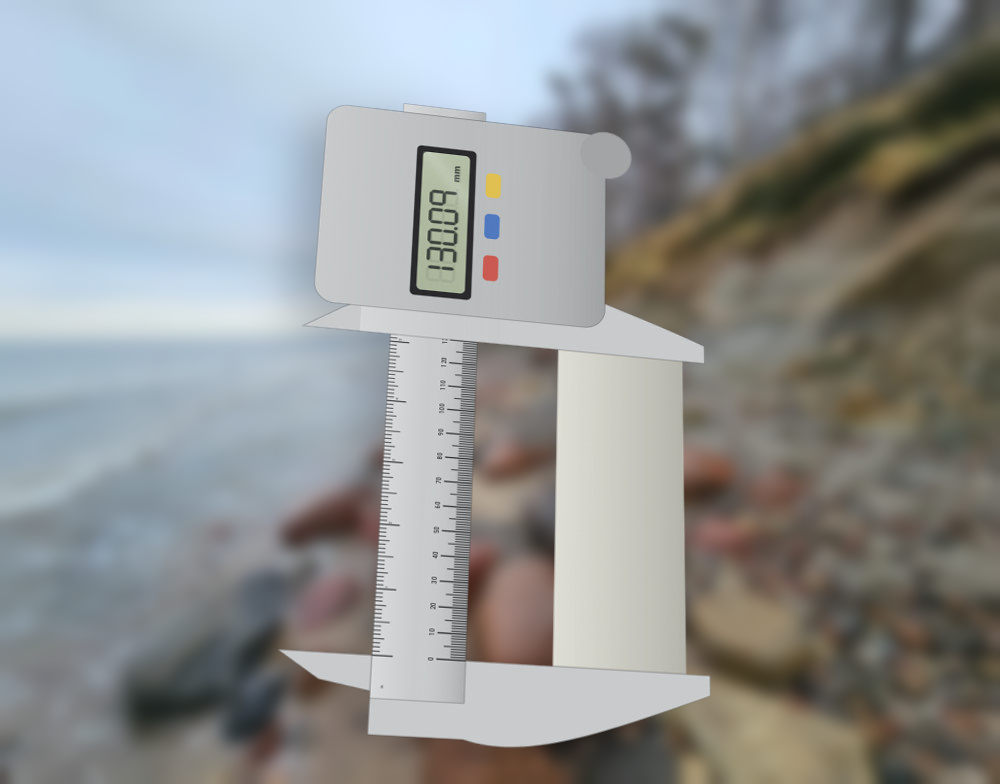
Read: value=130.09 unit=mm
